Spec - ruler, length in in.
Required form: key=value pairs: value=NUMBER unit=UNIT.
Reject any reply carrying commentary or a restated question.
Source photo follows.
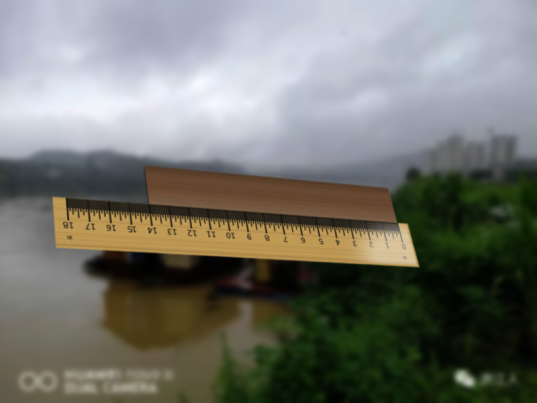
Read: value=14 unit=in
